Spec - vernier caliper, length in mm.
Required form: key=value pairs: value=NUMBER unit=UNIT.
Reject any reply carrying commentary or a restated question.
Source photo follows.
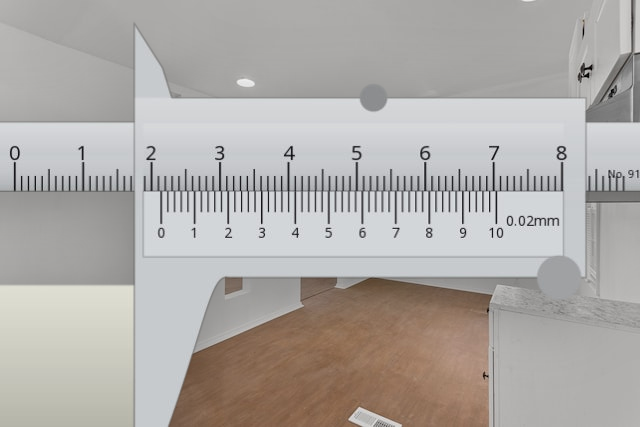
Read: value=21.4 unit=mm
